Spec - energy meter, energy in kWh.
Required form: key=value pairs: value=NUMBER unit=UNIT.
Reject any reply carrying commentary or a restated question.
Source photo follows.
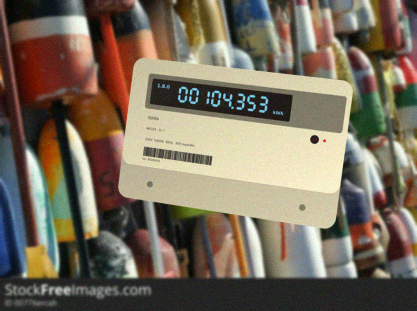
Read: value=104.353 unit=kWh
